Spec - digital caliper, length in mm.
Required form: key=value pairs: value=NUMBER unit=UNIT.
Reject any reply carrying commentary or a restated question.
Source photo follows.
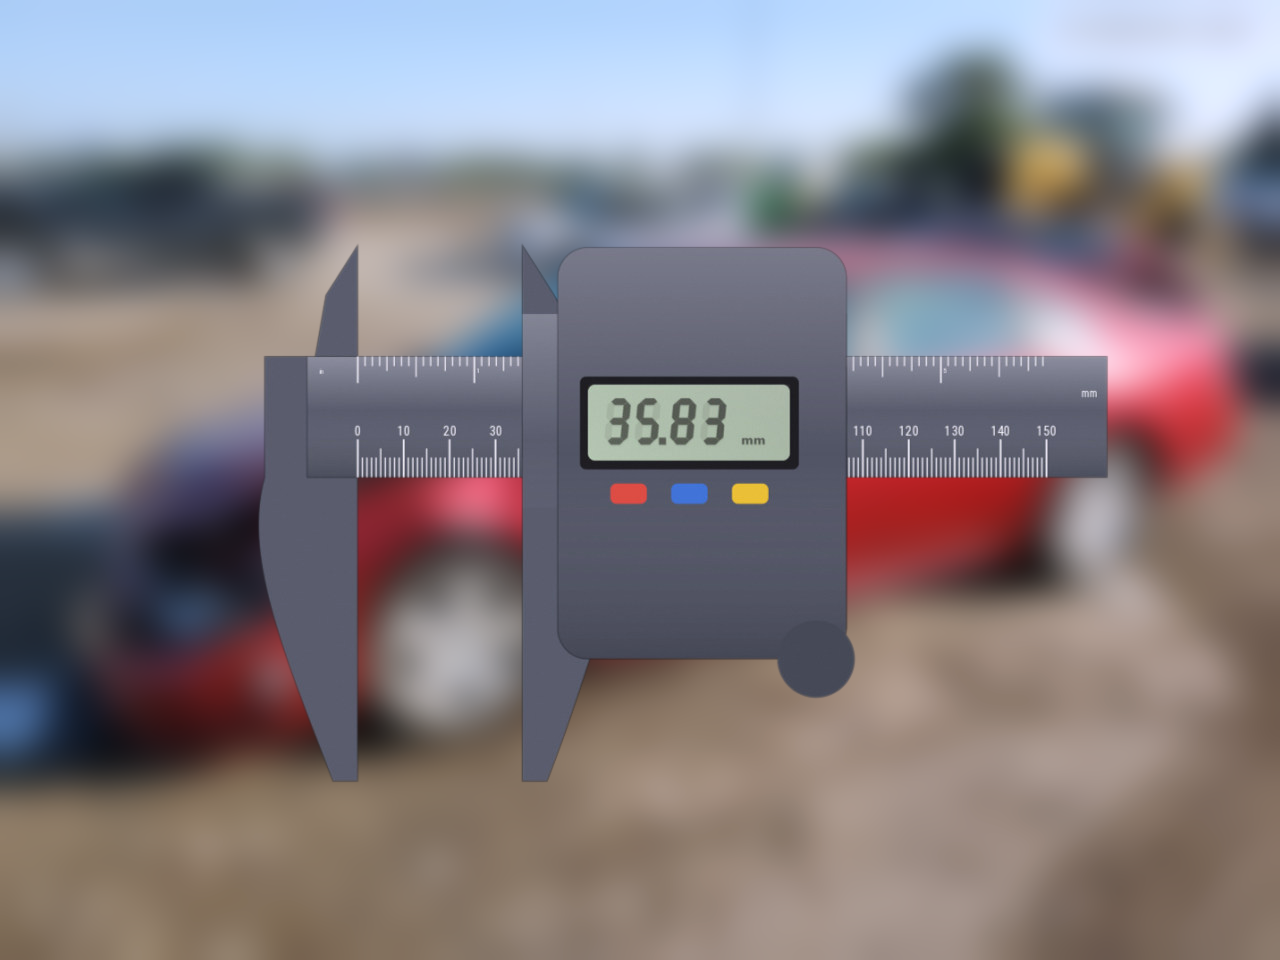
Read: value=35.83 unit=mm
